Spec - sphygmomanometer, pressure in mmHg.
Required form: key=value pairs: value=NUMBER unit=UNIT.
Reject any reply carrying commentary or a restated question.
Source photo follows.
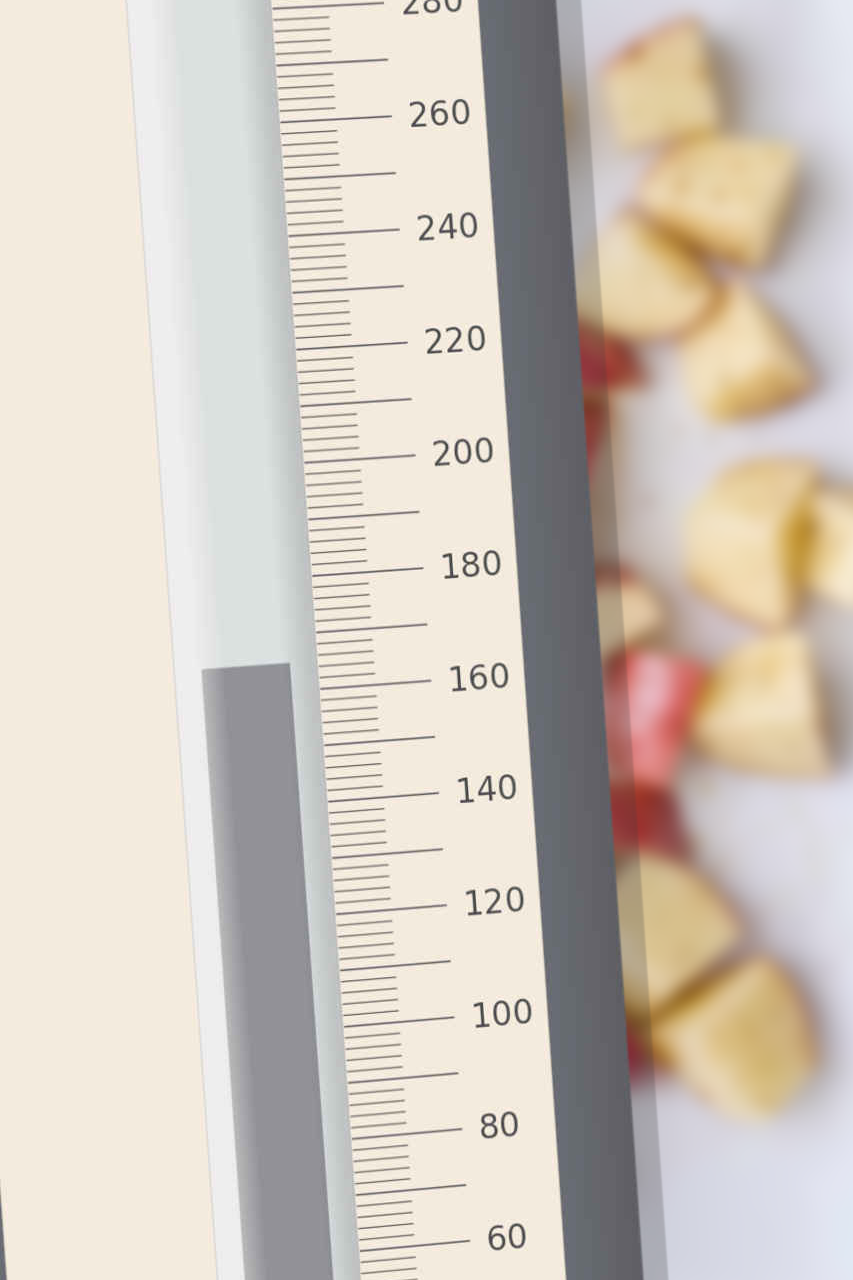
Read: value=165 unit=mmHg
